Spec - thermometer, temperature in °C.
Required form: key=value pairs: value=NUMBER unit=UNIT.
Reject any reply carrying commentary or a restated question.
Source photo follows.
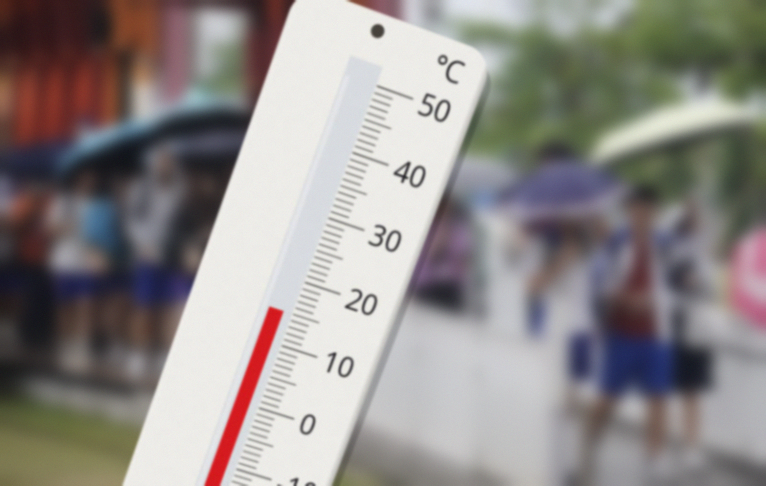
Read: value=15 unit=°C
